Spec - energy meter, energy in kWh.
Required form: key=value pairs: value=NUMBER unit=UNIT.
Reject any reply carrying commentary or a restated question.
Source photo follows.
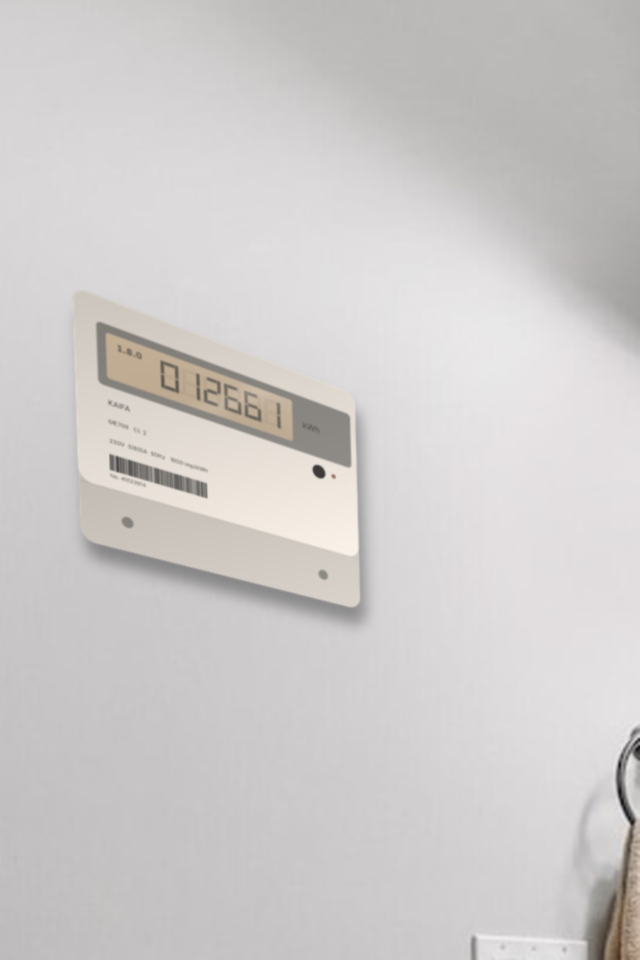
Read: value=12661 unit=kWh
